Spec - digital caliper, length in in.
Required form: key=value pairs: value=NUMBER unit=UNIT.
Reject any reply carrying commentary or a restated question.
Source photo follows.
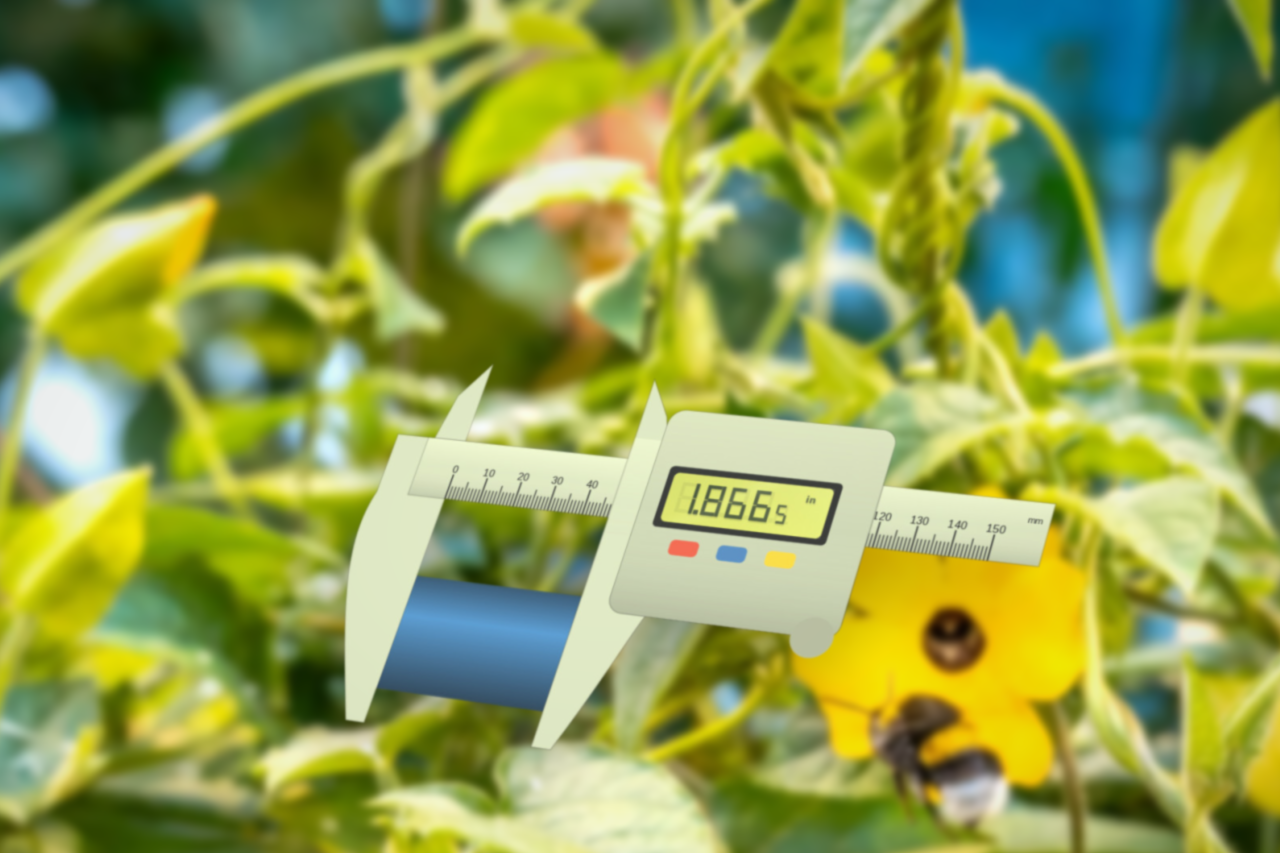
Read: value=1.8665 unit=in
